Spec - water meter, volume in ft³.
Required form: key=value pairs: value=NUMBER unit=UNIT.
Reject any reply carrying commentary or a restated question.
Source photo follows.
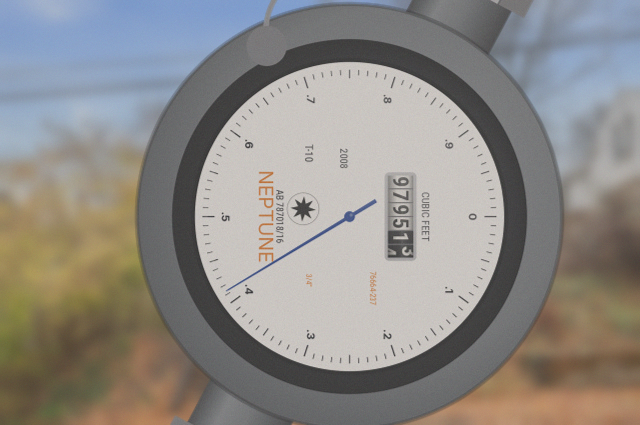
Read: value=979513.41 unit=ft³
